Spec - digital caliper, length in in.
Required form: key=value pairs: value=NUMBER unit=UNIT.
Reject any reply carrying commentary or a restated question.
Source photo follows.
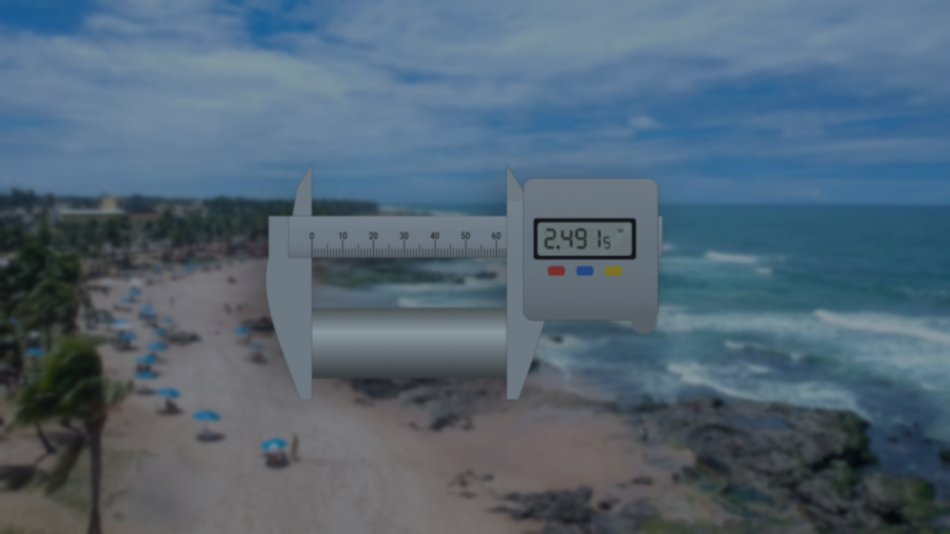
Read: value=2.4915 unit=in
